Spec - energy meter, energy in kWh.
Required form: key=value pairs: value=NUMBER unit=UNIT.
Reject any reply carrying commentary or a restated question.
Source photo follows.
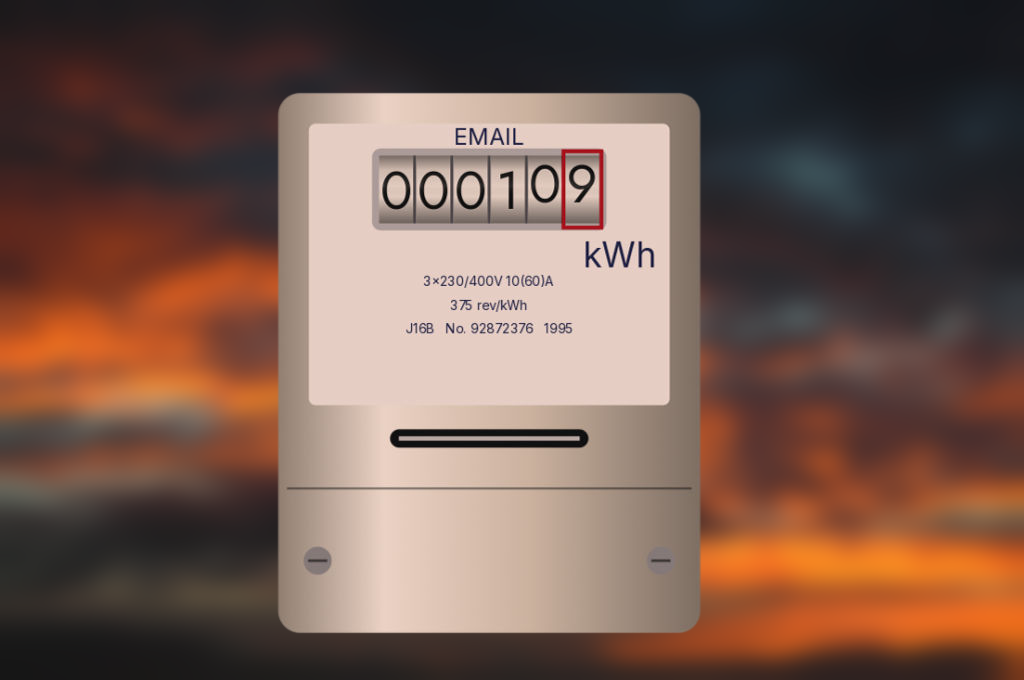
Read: value=10.9 unit=kWh
